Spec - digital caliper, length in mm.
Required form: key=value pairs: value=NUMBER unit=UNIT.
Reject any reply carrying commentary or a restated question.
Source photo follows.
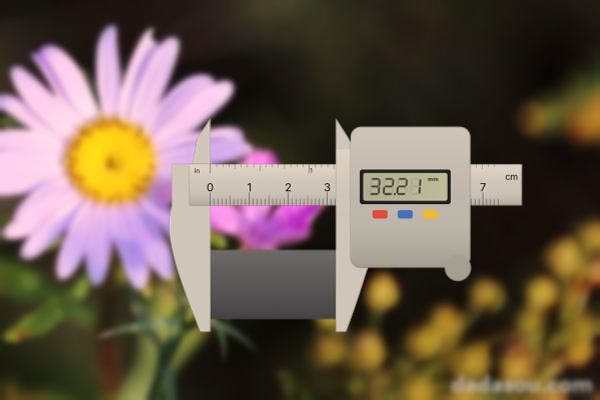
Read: value=32.21 unit=mm
